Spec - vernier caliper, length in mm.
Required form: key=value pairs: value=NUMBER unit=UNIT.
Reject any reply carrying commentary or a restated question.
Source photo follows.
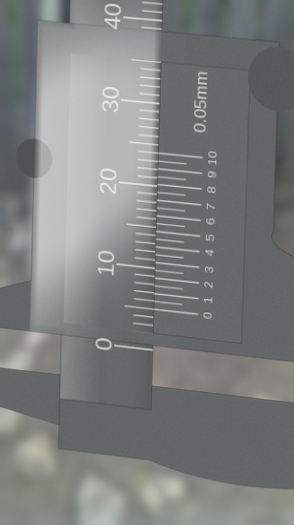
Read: value=5.0 unit=mm
